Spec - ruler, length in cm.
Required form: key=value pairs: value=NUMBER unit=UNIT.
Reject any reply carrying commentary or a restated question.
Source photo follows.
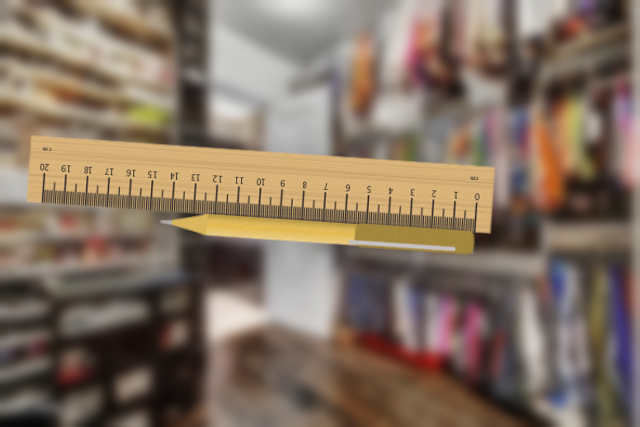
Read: value=14.5 unit=cm
